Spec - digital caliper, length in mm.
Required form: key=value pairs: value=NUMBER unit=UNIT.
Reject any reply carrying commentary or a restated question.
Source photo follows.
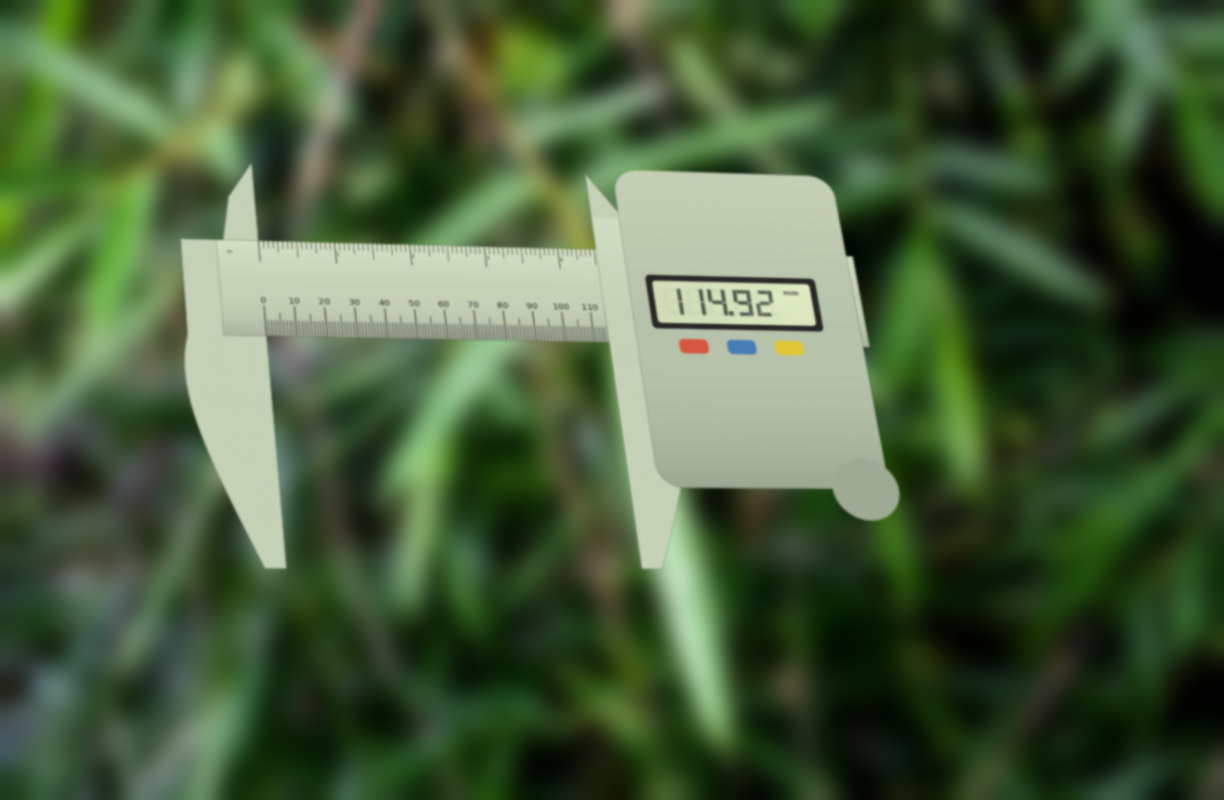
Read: value=114.92 unit=mm
